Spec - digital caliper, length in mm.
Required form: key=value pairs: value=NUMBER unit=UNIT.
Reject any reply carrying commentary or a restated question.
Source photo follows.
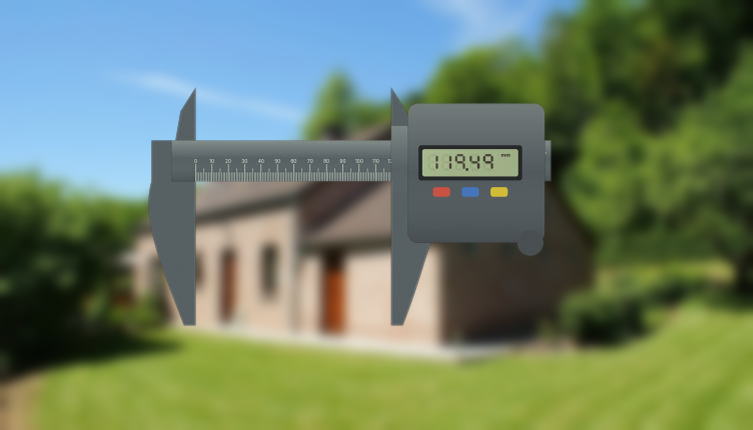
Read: value=119.49 unit=mm
